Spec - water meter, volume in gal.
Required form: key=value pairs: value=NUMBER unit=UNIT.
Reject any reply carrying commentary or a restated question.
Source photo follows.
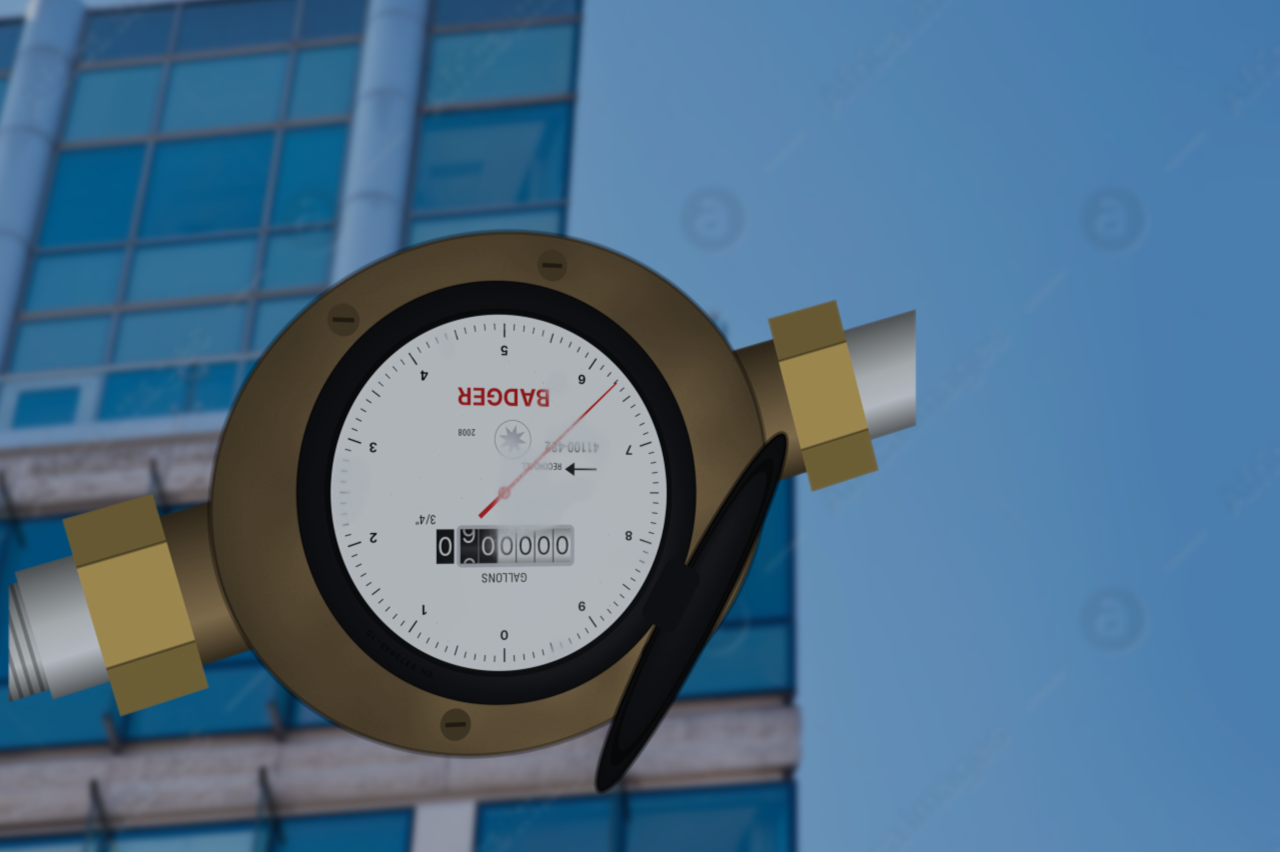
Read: value=56.3 unit=gal
